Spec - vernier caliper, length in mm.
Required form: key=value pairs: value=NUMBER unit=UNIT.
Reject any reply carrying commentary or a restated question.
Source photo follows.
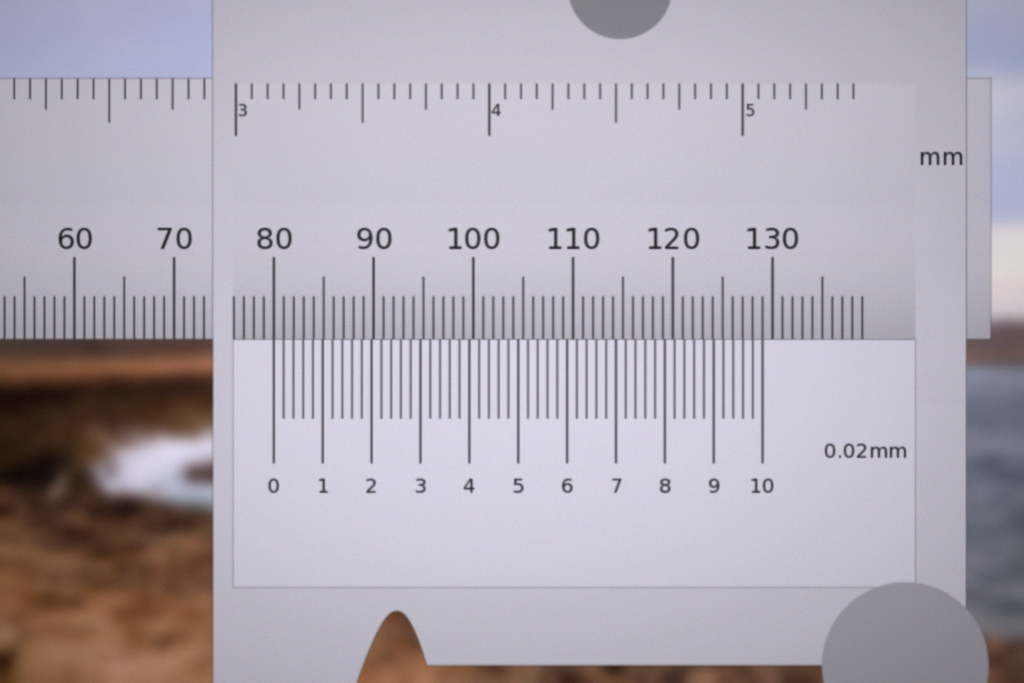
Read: value=80.0 unit=mm
